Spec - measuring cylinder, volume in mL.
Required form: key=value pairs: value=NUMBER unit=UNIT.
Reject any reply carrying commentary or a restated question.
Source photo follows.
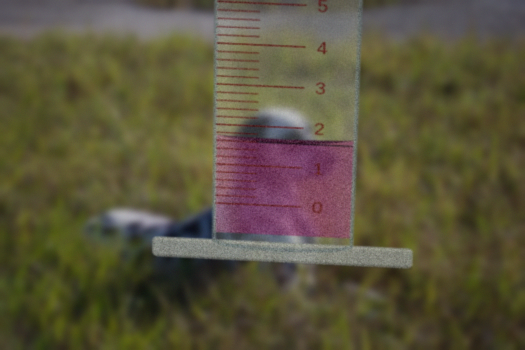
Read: value=1.6 unit=mL
